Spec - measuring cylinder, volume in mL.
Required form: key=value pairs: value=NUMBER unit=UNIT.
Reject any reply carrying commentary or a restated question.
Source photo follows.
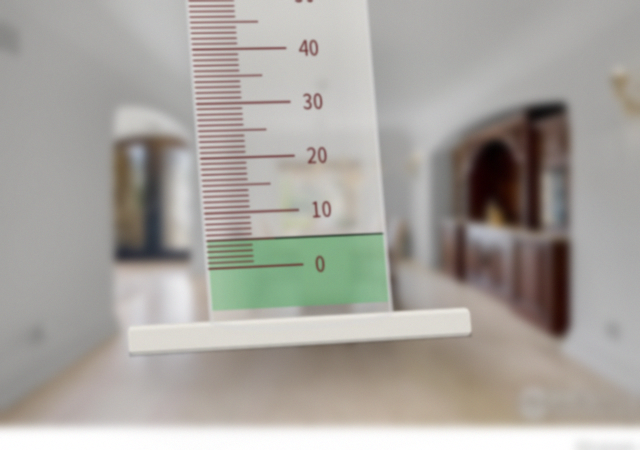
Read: value=5 unit=mL
